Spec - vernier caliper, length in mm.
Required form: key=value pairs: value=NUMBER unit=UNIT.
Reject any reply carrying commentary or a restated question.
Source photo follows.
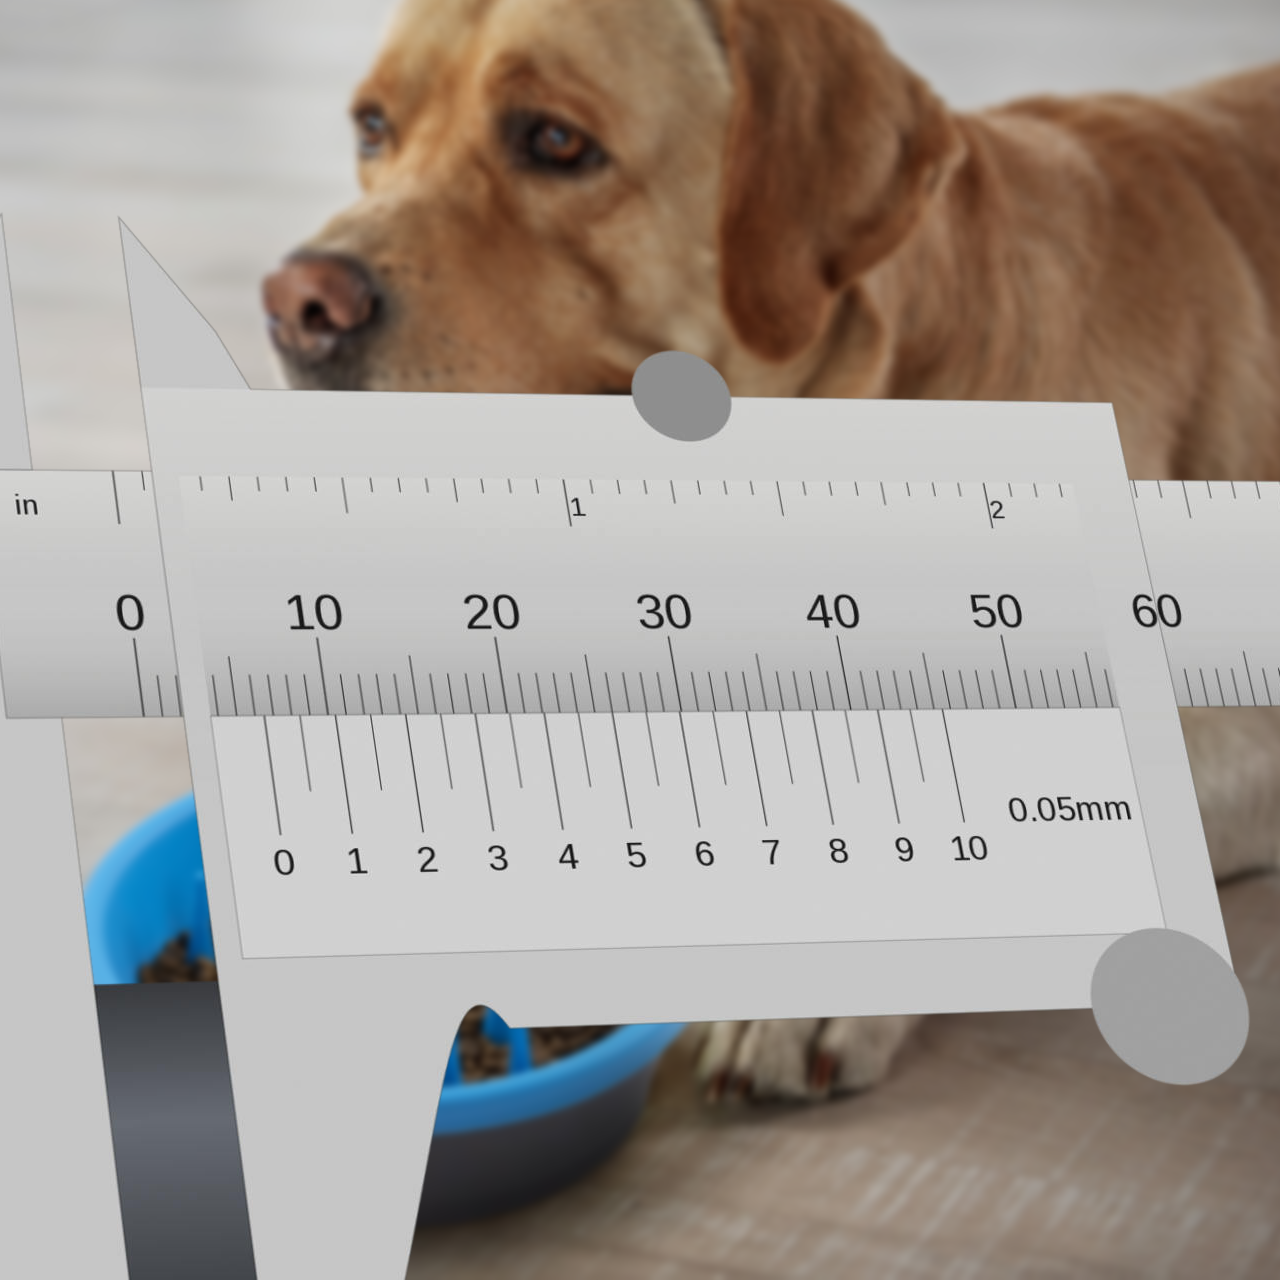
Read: value=6.5 unit=mm
